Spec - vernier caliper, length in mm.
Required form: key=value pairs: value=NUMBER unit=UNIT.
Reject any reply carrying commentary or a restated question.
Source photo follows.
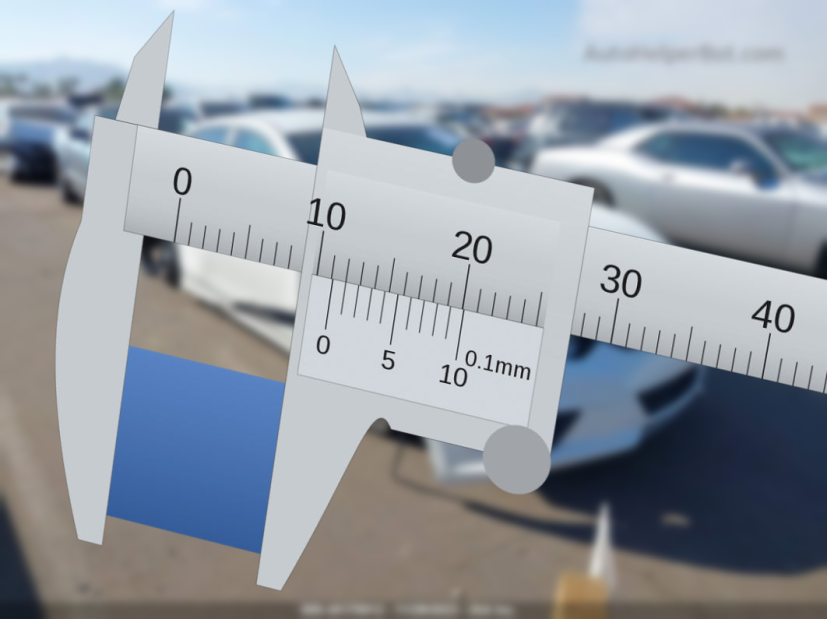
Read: value=11.1 unit=mm
